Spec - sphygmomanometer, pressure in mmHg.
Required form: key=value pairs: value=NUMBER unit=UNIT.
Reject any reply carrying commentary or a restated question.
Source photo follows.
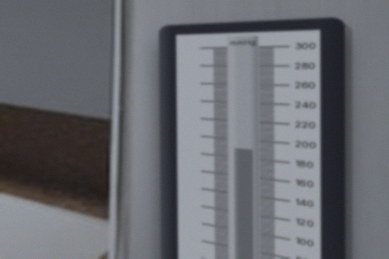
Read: value=190 unit=mmHg
